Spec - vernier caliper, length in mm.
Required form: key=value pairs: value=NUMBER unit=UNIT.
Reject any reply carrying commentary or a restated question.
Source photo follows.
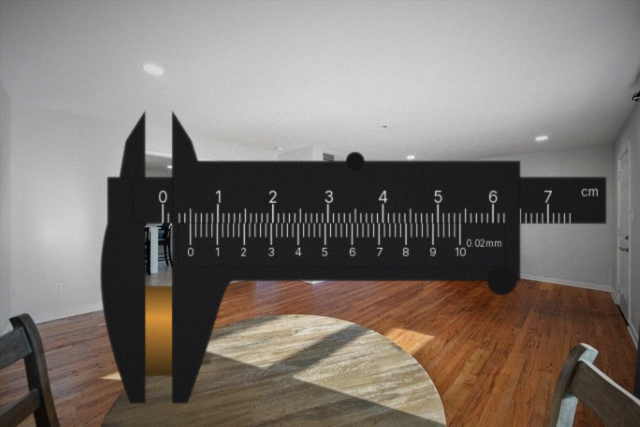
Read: value=5.0 unit=mm
